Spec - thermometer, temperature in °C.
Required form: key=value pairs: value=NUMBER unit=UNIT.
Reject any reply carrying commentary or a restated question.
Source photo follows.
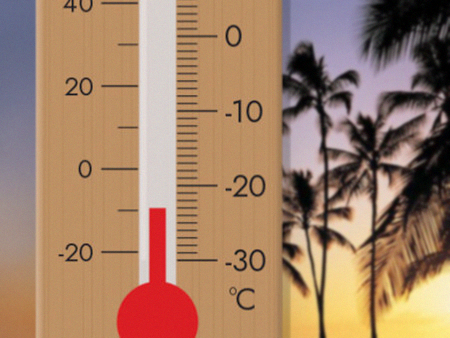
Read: value=-23 unit=°C
